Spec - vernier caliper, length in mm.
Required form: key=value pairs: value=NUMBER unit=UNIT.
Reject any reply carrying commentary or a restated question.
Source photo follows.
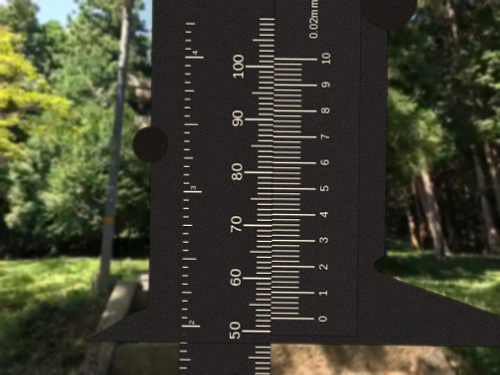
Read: value=52.5 unit=mm
